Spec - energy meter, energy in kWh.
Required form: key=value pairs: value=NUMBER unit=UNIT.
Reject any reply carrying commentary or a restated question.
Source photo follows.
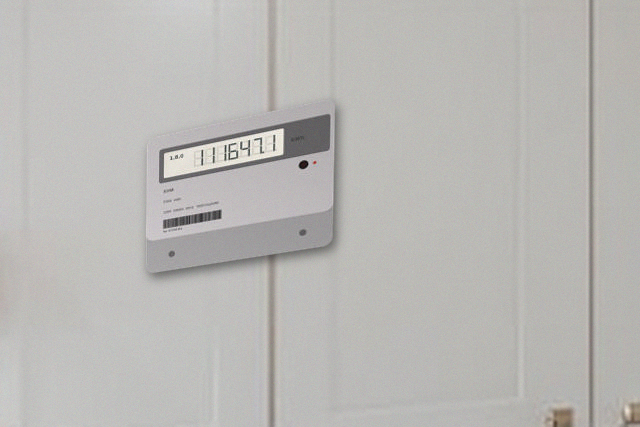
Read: value=111647.1 unit=kWh
